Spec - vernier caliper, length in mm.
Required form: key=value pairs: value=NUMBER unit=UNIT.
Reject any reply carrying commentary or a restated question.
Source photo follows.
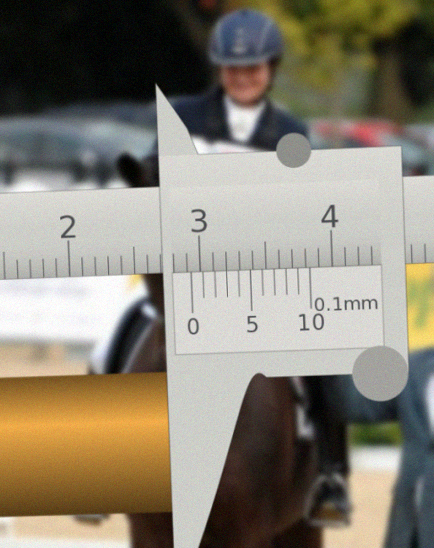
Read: value=29.3 unit=mm
